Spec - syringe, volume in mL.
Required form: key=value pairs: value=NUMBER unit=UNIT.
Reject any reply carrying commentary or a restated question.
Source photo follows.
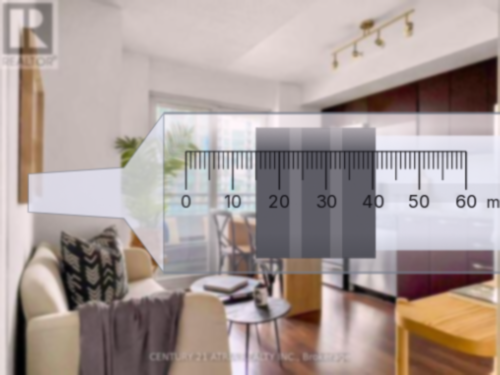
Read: value=15 unit=mL
